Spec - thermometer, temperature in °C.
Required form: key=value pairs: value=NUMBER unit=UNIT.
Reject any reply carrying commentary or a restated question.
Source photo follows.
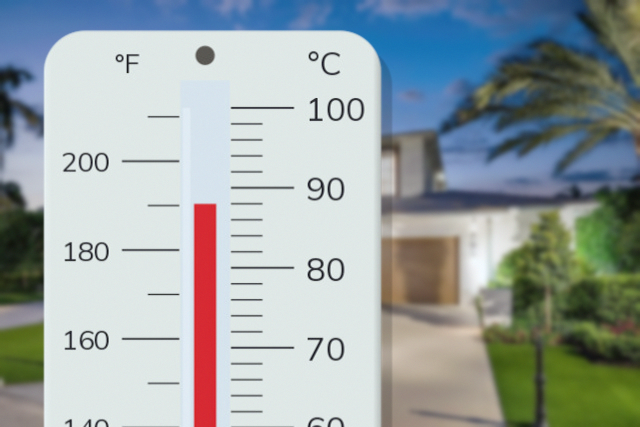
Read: value=88 unit=°C
